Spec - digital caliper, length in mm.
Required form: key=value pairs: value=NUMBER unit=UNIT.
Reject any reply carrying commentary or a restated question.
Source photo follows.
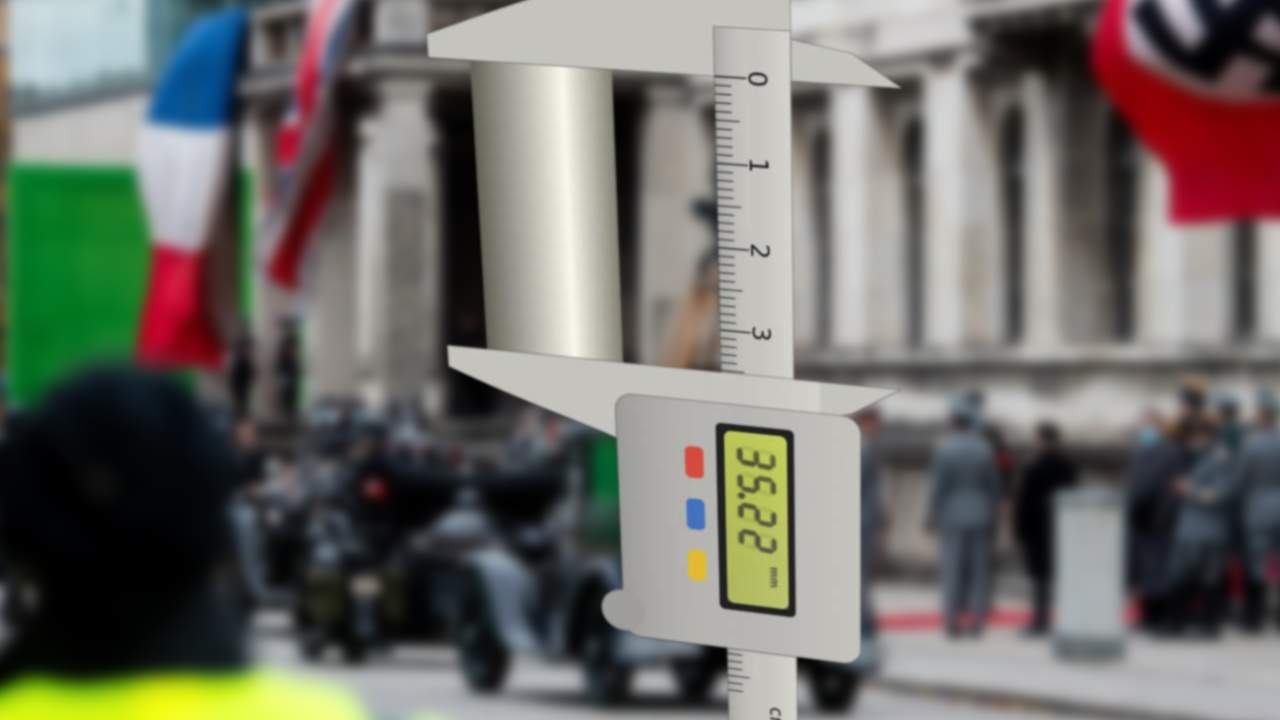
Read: value=35.22 unit=mm
